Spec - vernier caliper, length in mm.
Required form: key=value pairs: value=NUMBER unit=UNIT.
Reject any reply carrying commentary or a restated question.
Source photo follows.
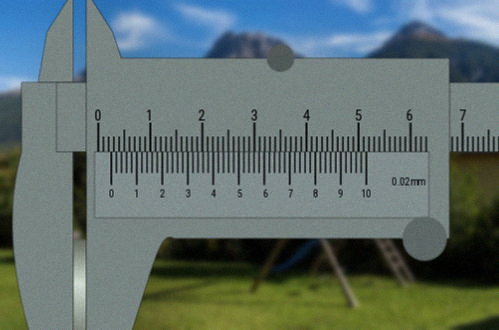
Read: value=2.5 unit=mm
